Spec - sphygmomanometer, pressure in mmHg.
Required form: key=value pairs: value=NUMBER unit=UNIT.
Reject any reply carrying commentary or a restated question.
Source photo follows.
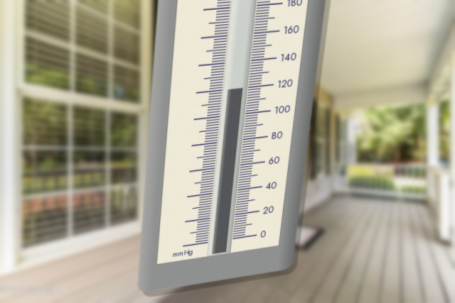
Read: value=120 unit=mmHg
